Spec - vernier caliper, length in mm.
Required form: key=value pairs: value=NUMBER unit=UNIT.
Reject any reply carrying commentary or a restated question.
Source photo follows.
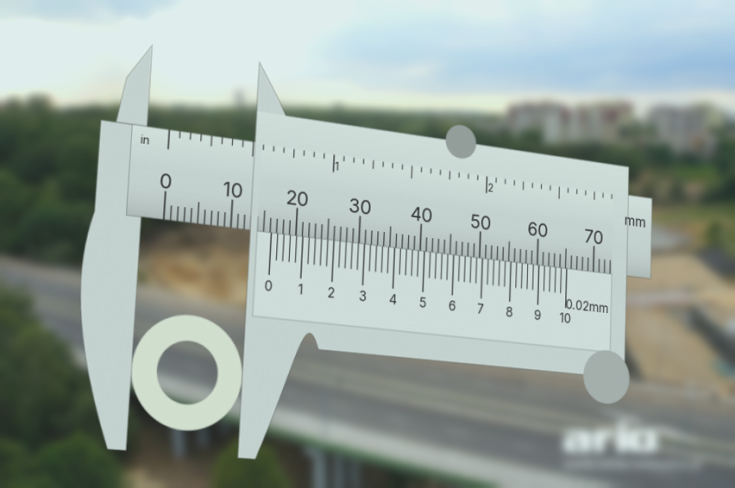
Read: value=16.2 unit=mm
